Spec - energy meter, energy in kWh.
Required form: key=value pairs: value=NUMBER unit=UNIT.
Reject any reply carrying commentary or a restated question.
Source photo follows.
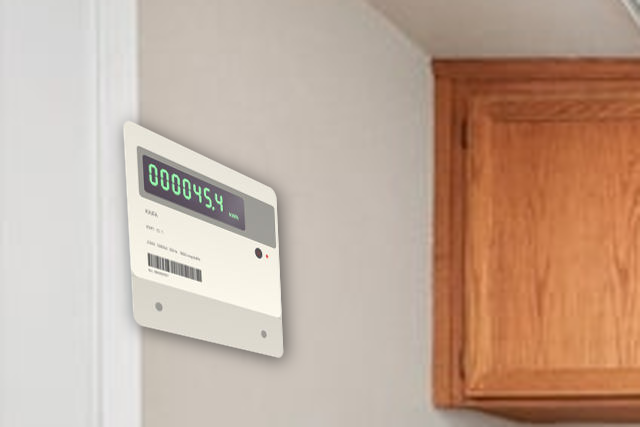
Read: value=45.4 unit=kWh
